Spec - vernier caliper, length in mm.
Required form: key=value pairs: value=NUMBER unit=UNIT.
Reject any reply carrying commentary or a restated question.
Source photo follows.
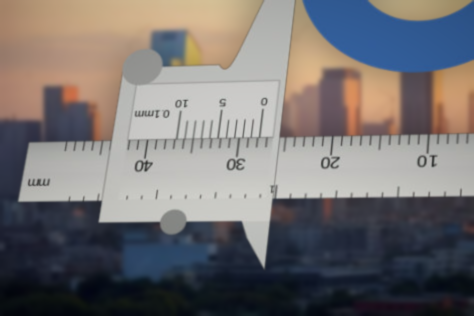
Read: value=27.8 unit=mm
